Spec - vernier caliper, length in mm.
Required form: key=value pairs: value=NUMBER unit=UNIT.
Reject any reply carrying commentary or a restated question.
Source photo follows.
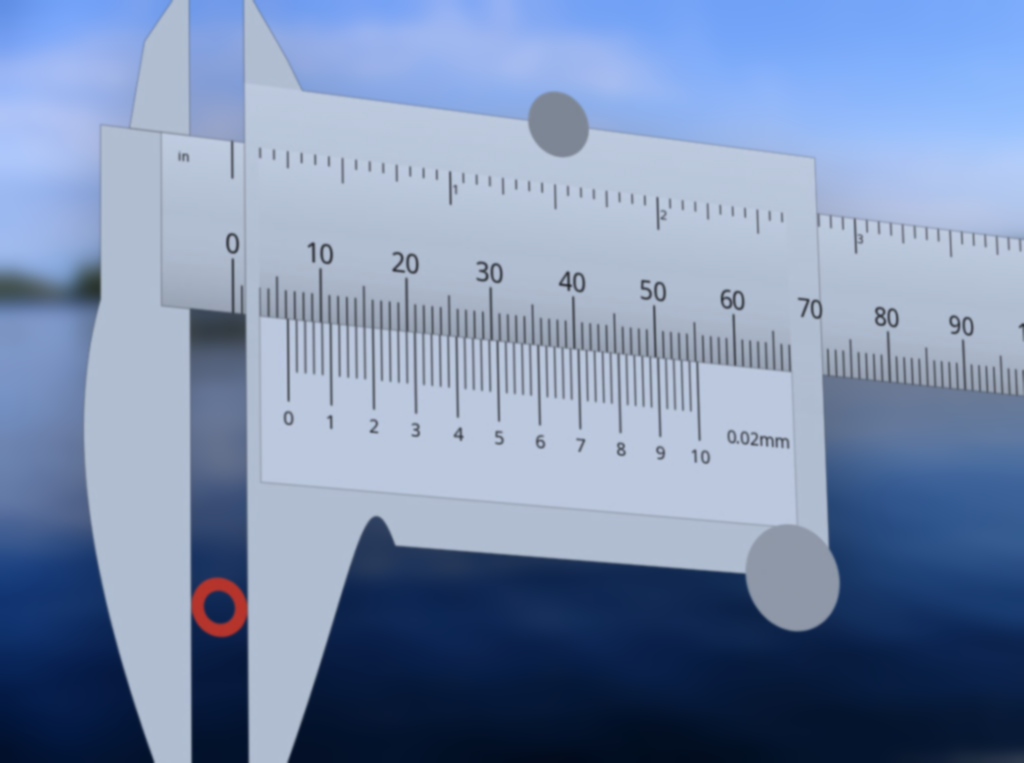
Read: value=6.2 unit=mm
